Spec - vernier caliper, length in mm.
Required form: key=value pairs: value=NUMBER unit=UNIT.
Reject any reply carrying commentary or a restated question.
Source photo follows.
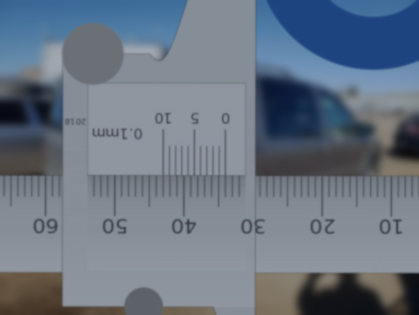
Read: value=34.0 unit=mm
